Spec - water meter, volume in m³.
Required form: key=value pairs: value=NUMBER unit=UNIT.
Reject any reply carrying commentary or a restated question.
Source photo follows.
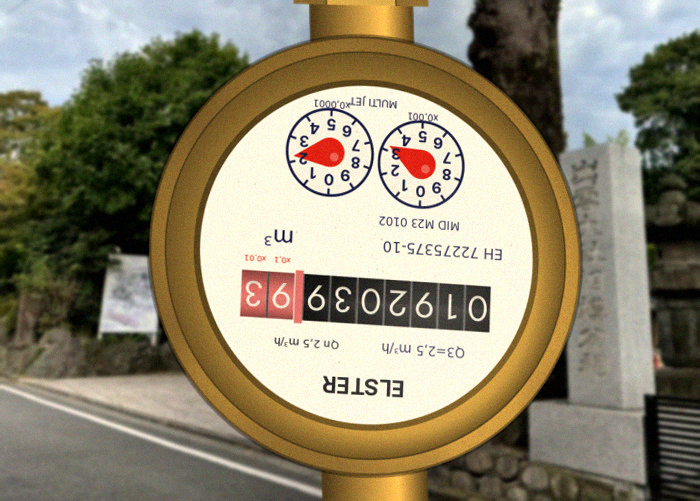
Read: value=192039.9332 unit=m³
